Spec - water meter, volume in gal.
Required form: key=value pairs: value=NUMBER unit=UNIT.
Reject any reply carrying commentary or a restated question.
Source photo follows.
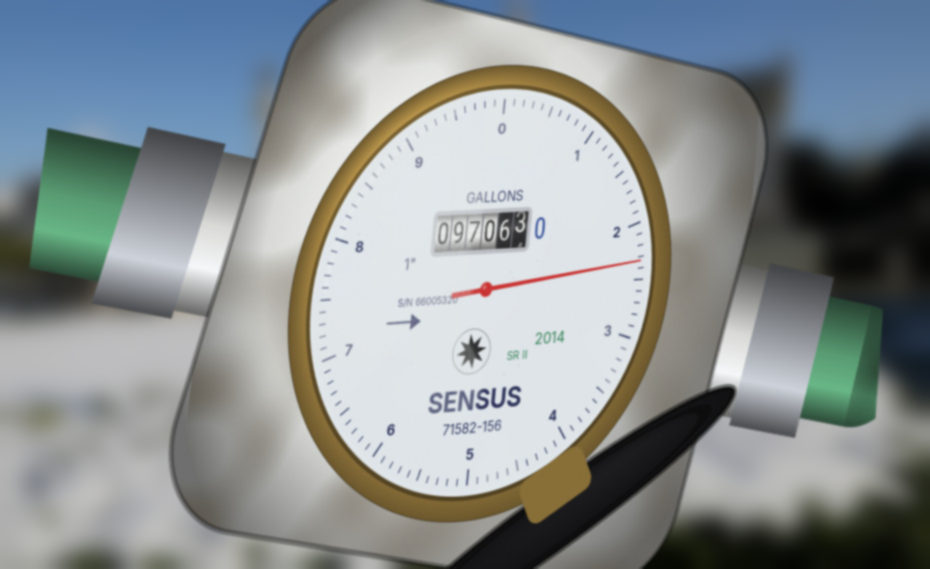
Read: value=970632.3 unit=gal
